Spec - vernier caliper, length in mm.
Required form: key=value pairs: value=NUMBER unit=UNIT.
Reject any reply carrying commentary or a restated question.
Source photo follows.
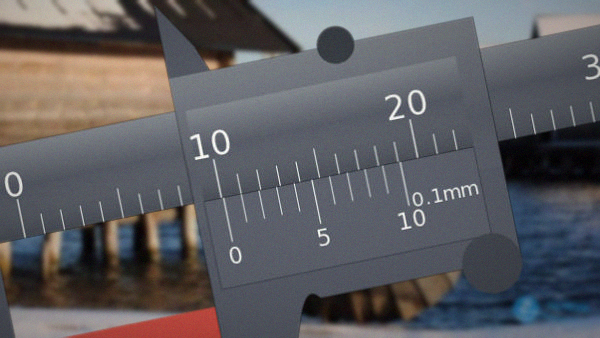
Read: value=10.1 unit=mm
